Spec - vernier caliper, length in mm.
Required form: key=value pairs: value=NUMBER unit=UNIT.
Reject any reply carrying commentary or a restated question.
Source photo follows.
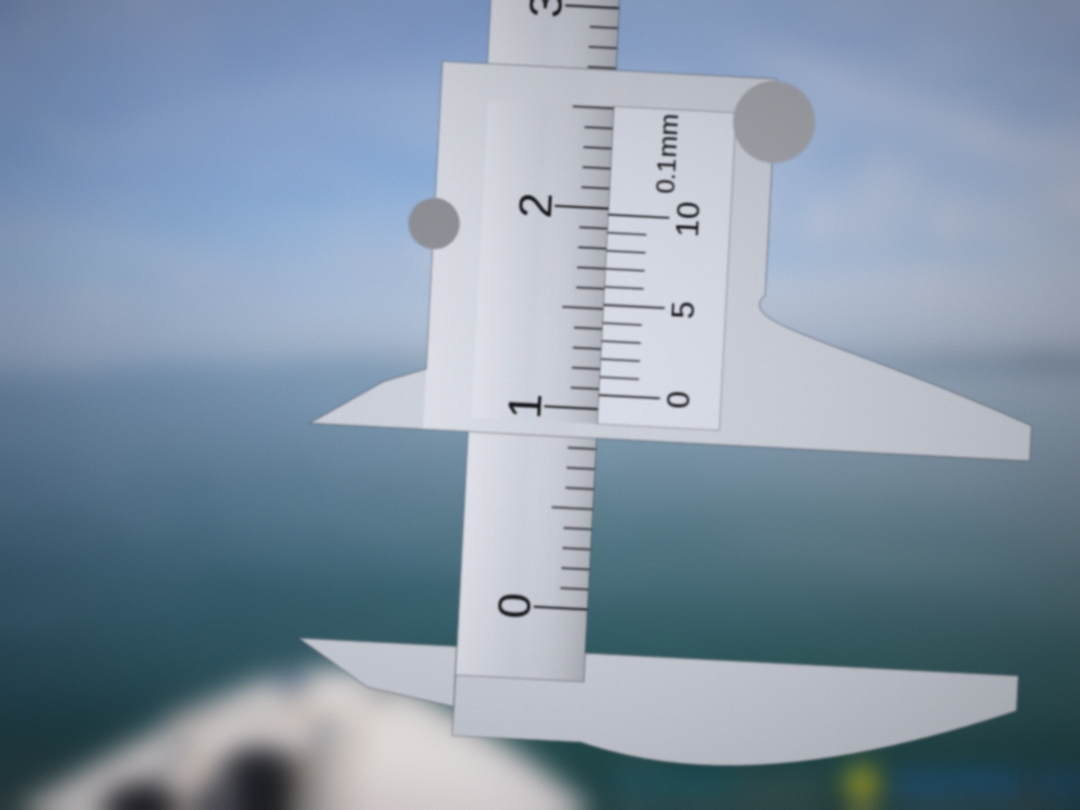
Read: value=10.7 unit=mm
